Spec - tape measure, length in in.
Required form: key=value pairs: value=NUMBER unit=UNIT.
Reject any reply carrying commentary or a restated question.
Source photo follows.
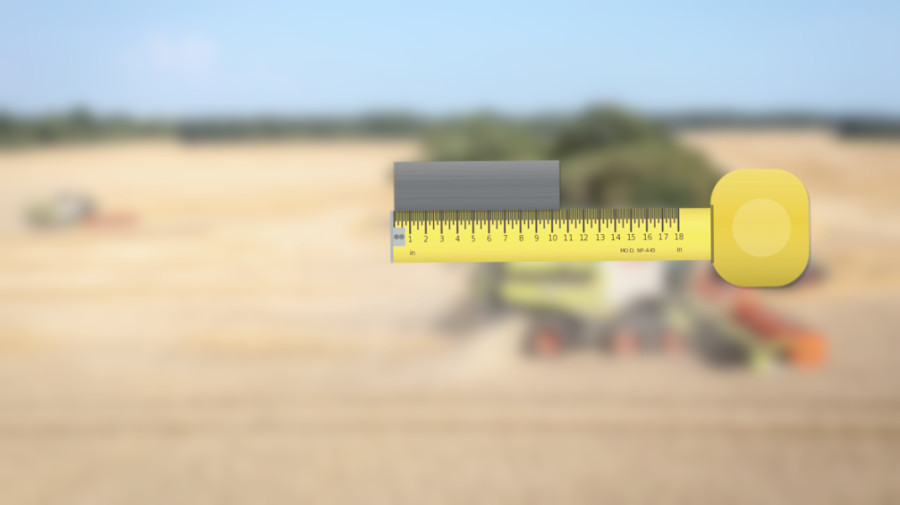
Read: value=10.5 unit=in
